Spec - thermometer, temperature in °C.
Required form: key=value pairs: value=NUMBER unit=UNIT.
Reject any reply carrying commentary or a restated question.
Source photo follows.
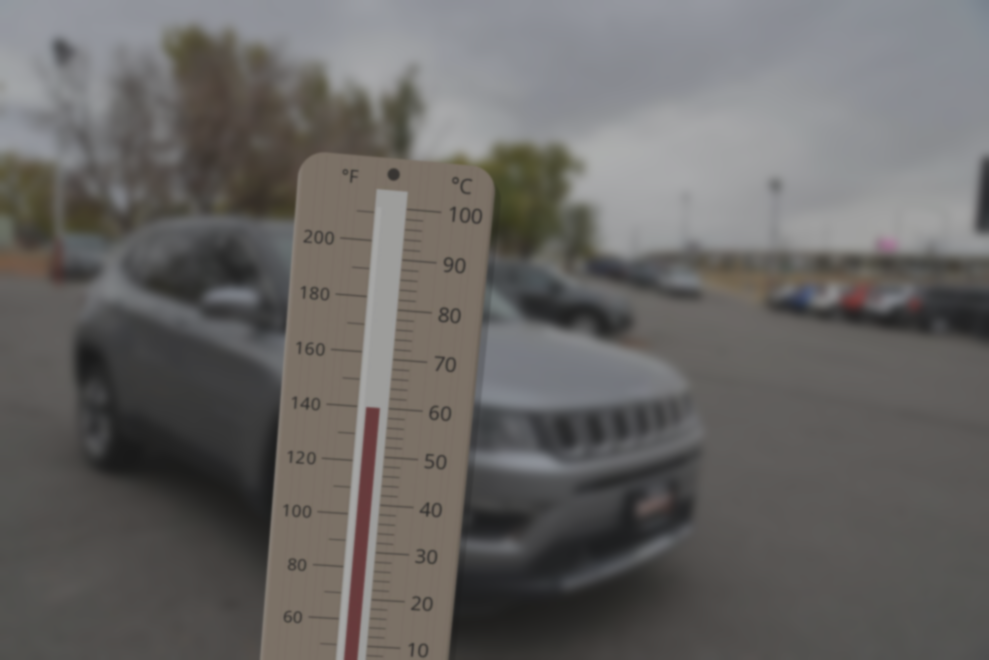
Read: value=60 unit=°C
